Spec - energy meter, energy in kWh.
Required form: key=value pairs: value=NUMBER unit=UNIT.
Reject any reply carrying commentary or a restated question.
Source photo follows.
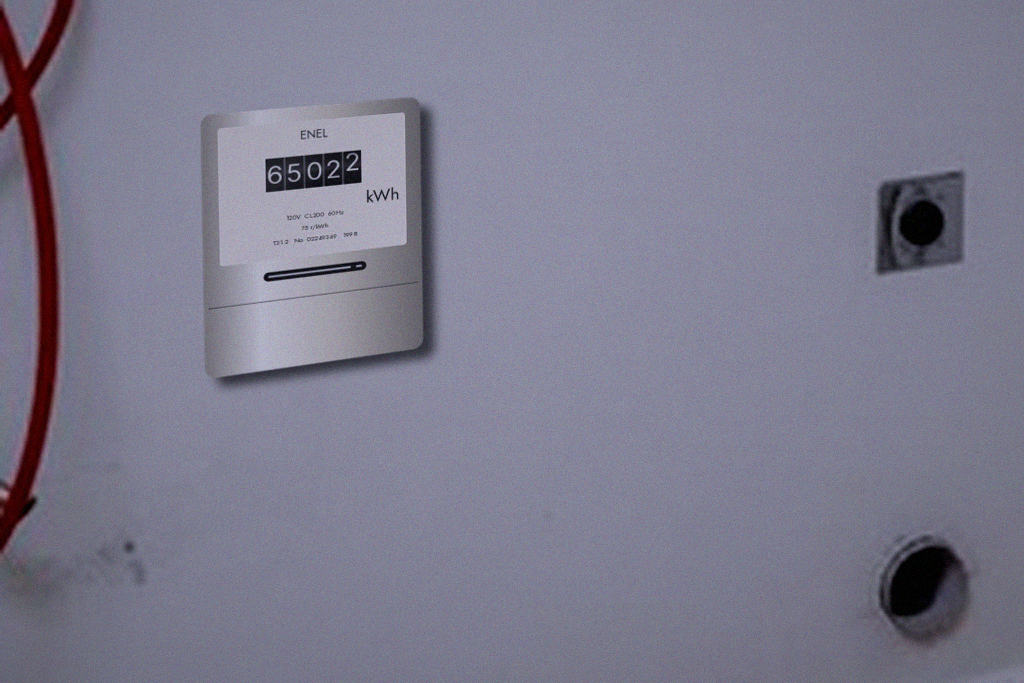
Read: value=65022 unit=kWh
